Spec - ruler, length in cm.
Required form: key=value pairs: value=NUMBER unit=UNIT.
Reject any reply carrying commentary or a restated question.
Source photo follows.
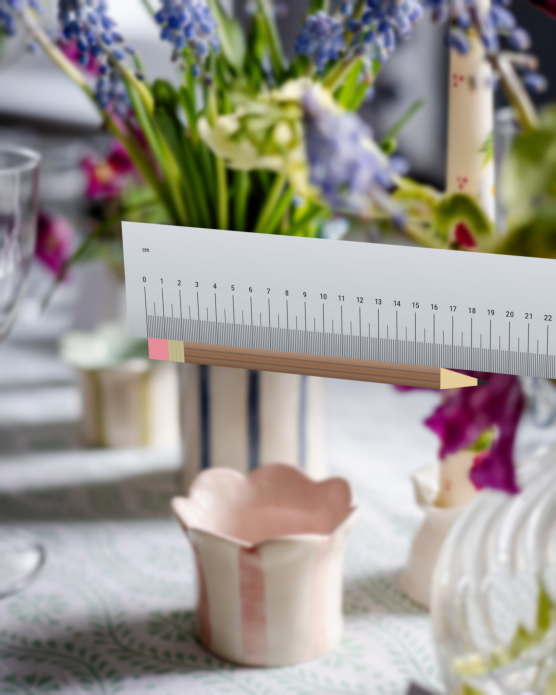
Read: value=19 unit=cm
